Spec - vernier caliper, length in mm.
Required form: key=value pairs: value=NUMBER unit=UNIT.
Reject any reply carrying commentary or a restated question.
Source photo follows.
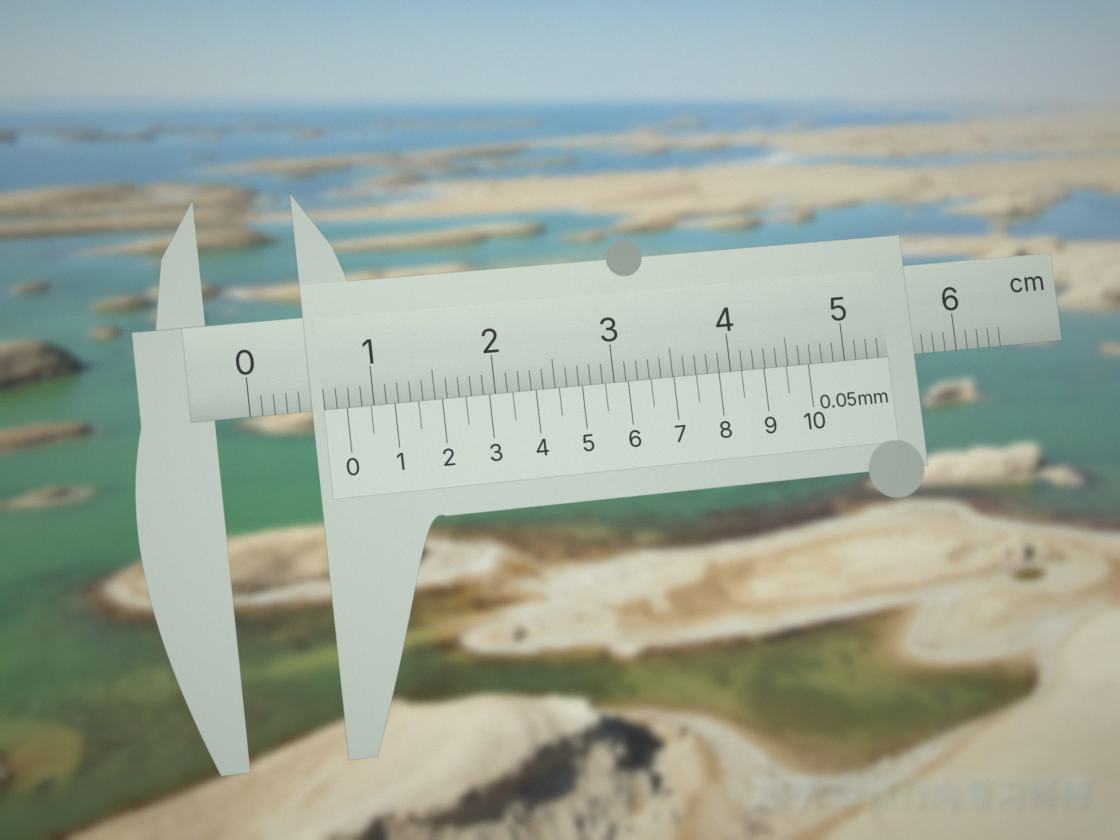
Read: value=7.8 unit=mm
